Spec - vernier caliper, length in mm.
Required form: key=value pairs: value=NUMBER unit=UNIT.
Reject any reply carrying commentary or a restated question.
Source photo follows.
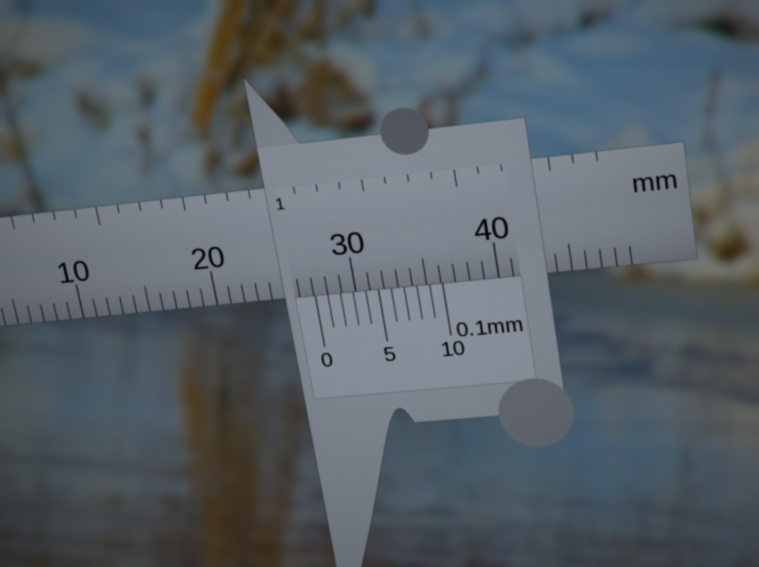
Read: value=27.1 unit=mm
